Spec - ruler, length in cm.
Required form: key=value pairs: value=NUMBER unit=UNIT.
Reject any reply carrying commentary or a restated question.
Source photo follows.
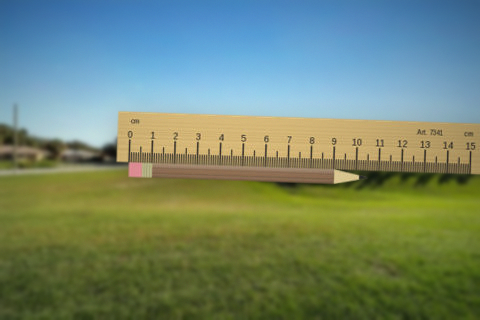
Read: value=10.5 unit=cm
